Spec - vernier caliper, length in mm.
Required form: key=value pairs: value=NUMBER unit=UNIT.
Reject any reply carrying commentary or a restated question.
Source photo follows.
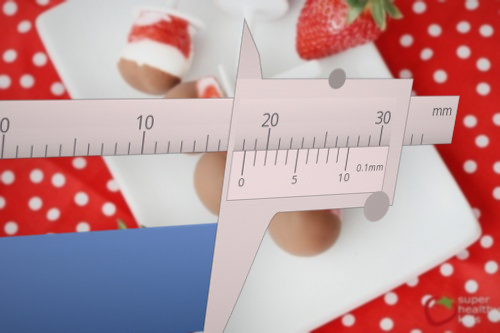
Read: value=18.2 unit=mm
